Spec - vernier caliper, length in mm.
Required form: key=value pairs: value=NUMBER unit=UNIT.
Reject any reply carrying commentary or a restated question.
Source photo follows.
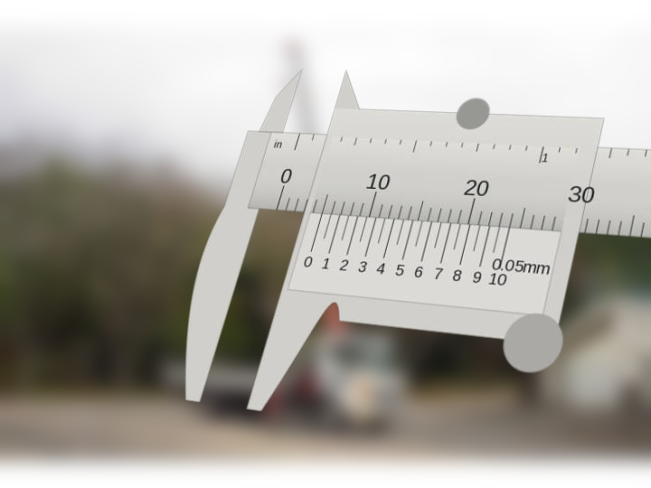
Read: value=5.0 unit=mm
